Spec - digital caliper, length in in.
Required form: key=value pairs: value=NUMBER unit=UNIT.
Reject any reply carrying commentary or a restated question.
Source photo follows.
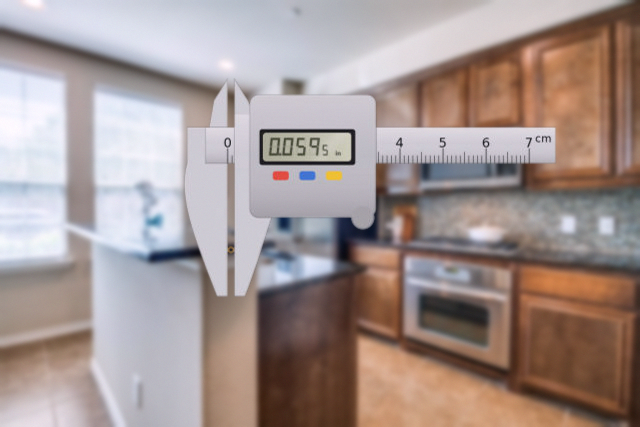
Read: value=0.0595 unit=in
